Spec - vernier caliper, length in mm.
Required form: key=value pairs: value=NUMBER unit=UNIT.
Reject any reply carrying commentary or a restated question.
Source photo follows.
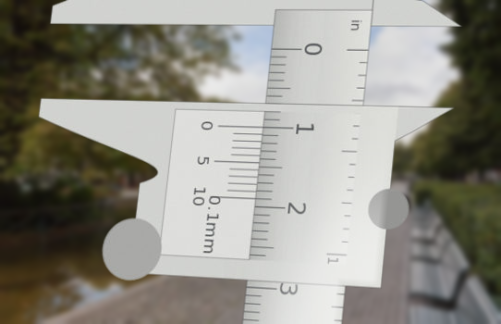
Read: value=10.0 unit=mm
